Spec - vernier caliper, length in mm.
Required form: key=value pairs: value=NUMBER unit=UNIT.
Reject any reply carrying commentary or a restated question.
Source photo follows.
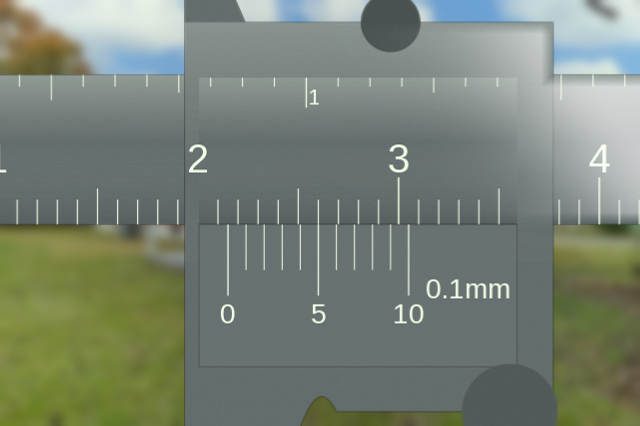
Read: value=21.5 unit=mm
